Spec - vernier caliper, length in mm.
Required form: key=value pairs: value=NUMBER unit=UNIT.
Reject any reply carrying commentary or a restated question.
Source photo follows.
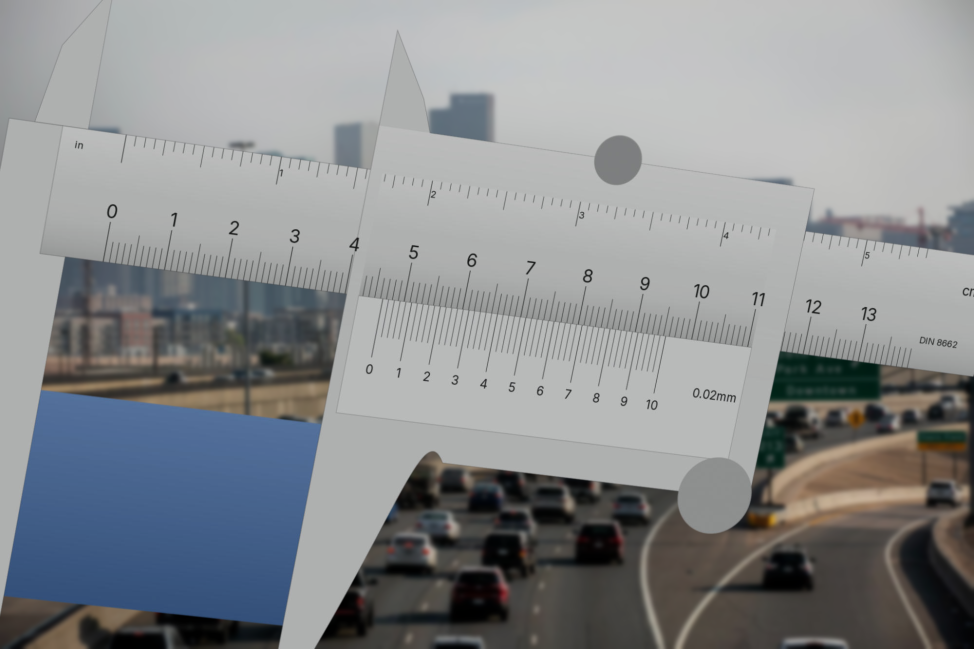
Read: value=46.4 unit=mm
